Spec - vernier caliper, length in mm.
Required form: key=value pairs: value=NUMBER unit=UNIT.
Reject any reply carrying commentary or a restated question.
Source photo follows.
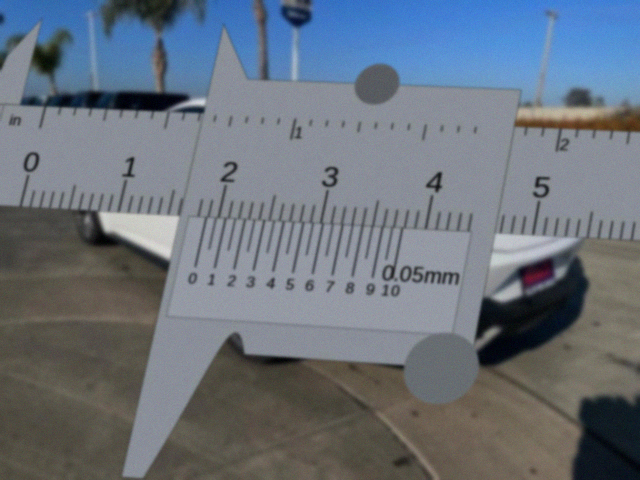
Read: value=18.8 unit=mm
